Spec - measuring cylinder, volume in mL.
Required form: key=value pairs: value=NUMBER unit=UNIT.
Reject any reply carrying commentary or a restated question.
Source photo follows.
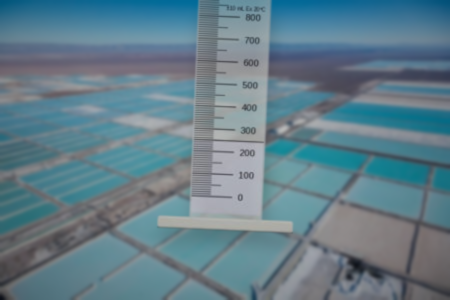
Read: value=250 unit=mL
